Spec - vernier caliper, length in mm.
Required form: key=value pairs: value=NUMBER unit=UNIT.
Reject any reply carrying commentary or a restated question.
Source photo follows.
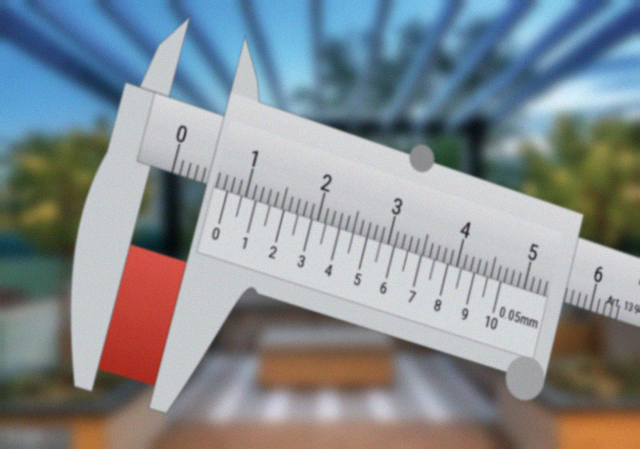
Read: value=7.5 unit=mm
